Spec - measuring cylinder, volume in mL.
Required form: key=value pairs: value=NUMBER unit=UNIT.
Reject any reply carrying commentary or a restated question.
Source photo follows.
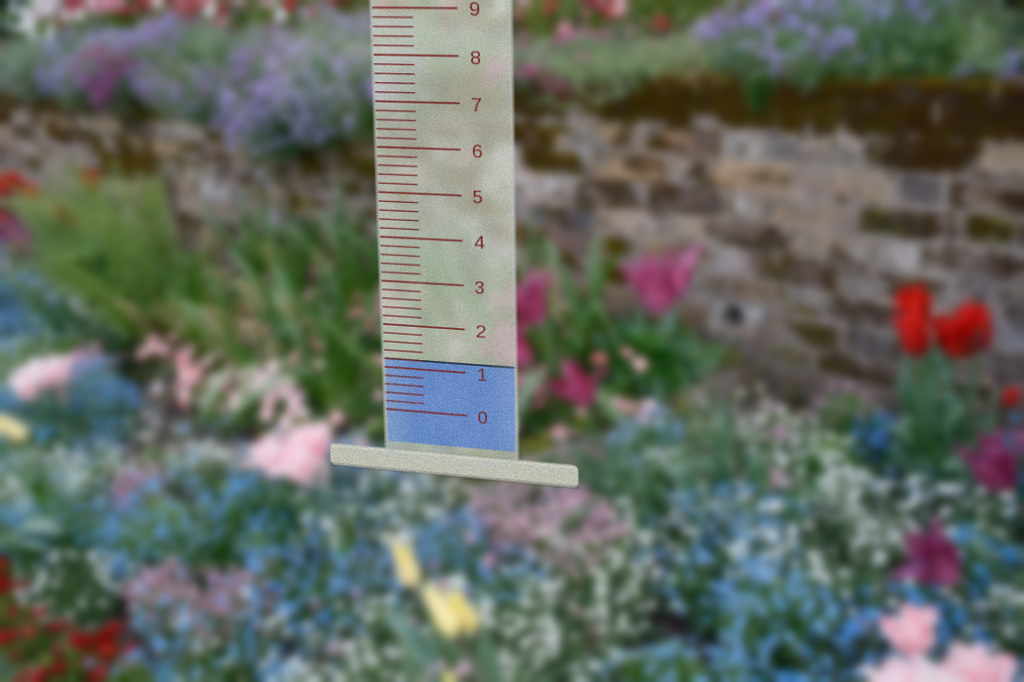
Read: value=1.2 unit=mL
